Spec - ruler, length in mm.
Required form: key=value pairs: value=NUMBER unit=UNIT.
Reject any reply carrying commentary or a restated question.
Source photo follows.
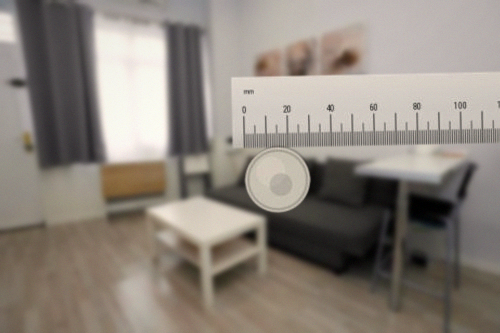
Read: value=30 unit=mm
